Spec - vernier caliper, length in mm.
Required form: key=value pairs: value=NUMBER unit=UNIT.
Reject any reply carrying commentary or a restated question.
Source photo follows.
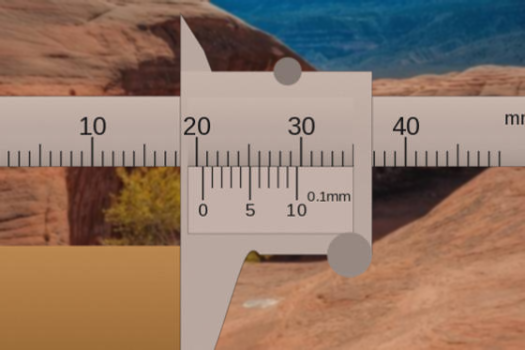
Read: value=20.6 unit=mm
